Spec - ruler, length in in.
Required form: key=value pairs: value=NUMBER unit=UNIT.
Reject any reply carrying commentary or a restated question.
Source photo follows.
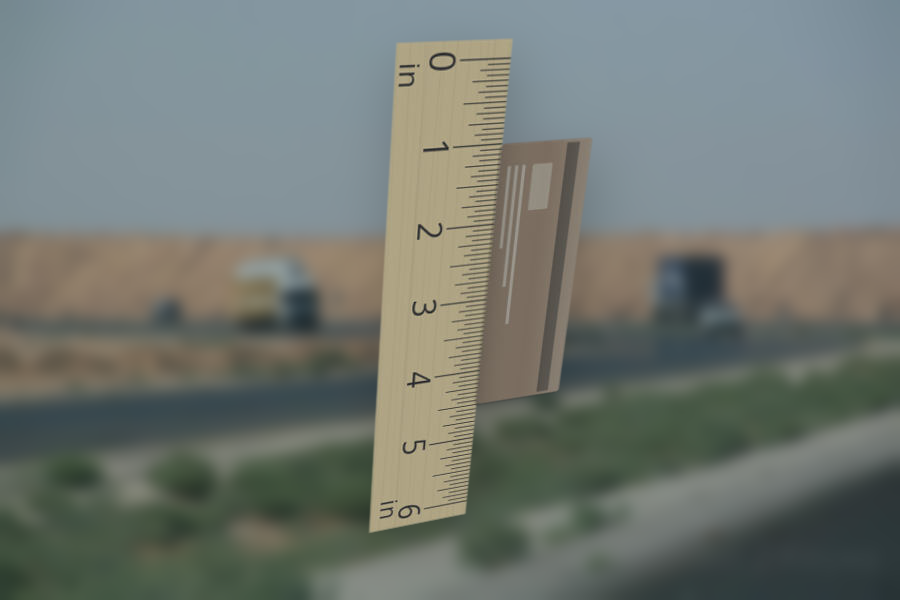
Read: value=3.5 unit=in
